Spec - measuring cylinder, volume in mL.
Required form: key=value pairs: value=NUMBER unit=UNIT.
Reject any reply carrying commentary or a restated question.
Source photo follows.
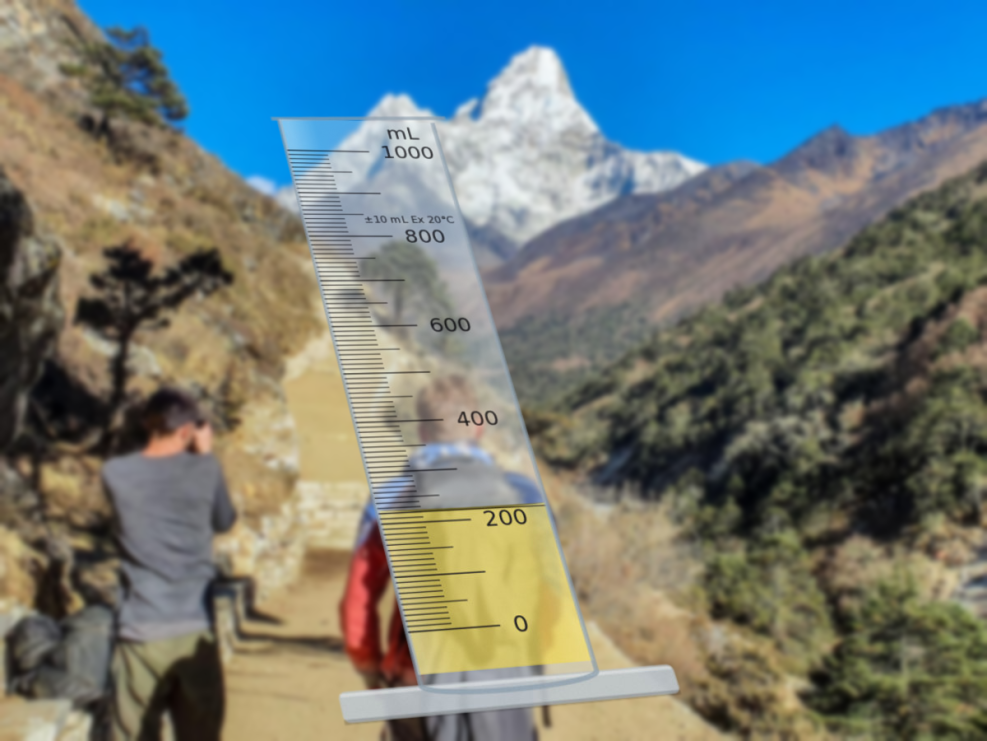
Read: value=220 unit=mL
